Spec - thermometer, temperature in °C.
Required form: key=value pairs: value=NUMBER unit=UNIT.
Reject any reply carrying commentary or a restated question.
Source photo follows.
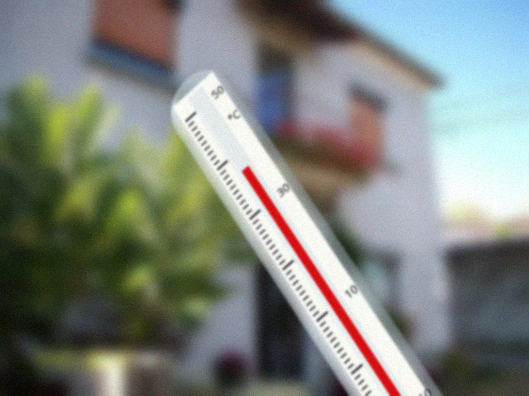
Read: value=37 unit=°C
